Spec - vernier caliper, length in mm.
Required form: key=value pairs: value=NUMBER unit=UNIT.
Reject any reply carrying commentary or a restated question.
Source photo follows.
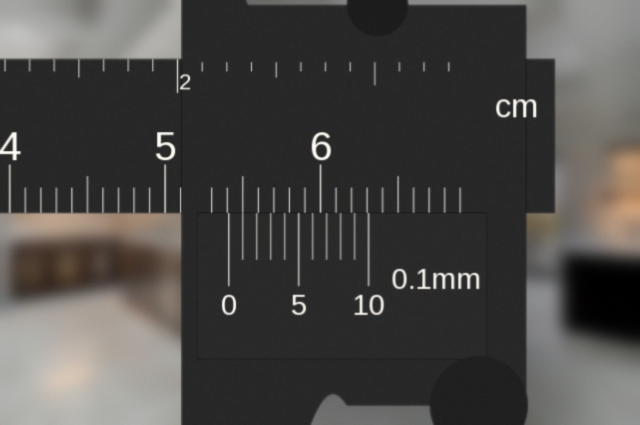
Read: value=54.1 unit=mm
